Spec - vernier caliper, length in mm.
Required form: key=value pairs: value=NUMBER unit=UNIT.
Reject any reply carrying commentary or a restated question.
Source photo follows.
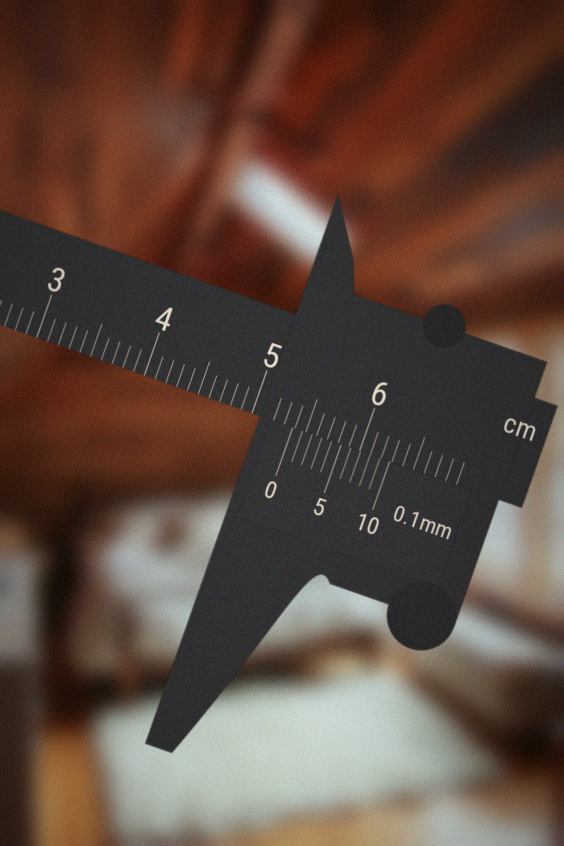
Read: value=53.8 unit=mm
